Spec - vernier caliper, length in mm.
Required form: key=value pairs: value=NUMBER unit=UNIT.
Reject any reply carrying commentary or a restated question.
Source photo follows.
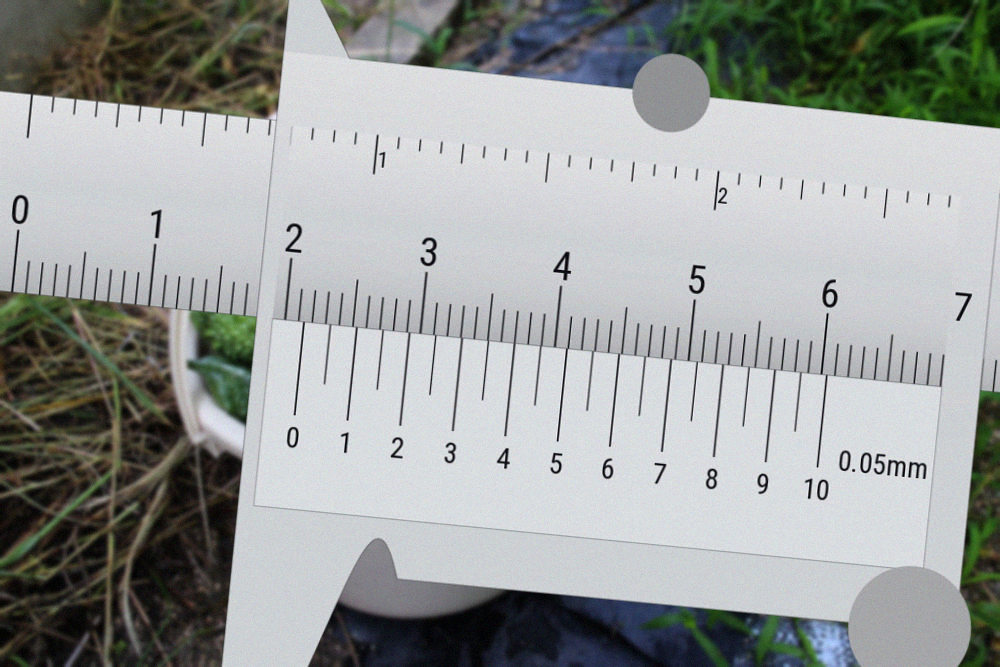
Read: value=21.4 unit=mm
